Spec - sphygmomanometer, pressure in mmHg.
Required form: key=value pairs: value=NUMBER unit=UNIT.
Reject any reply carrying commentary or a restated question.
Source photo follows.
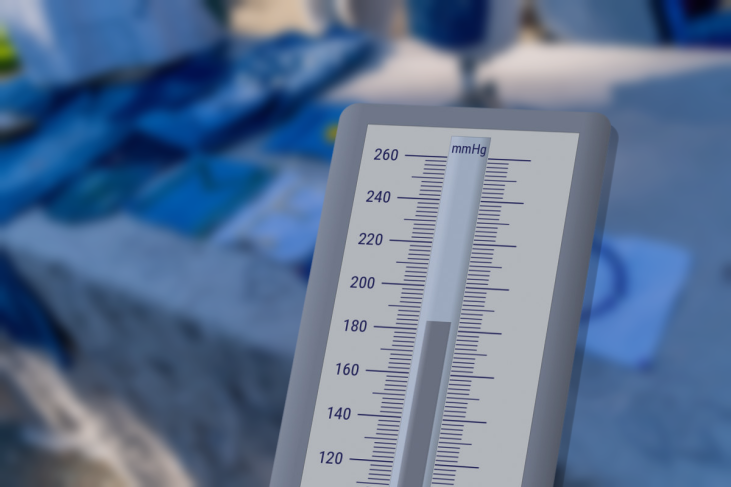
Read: value=184 unit=mmHg
